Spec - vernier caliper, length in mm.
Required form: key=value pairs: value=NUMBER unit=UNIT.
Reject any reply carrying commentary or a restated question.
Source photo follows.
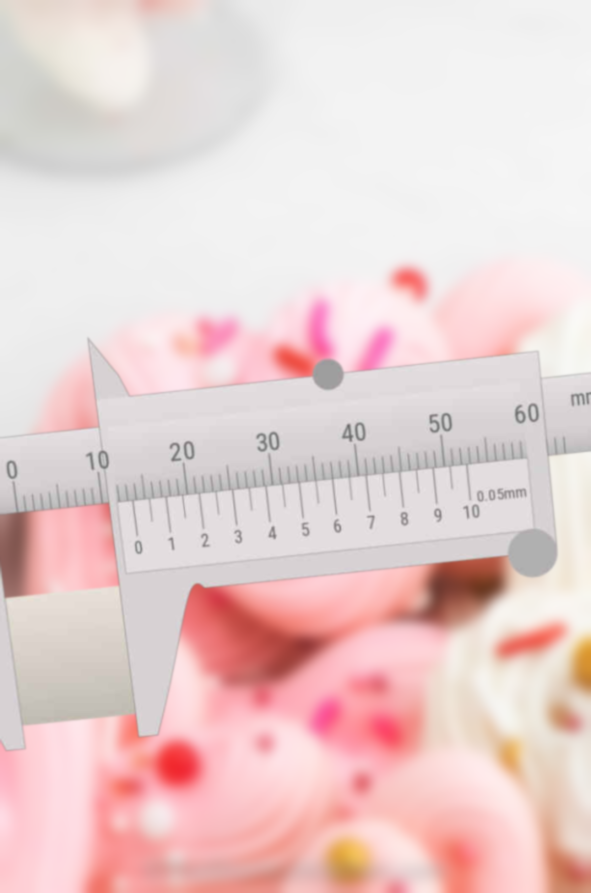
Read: value=13.6 unit=mm
